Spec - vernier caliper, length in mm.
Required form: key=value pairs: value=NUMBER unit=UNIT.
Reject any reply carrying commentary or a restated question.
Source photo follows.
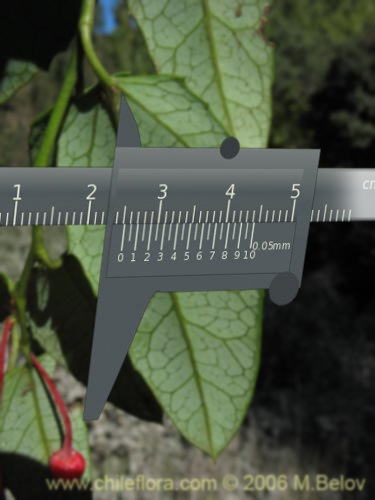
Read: value=25.2 unit=mm
